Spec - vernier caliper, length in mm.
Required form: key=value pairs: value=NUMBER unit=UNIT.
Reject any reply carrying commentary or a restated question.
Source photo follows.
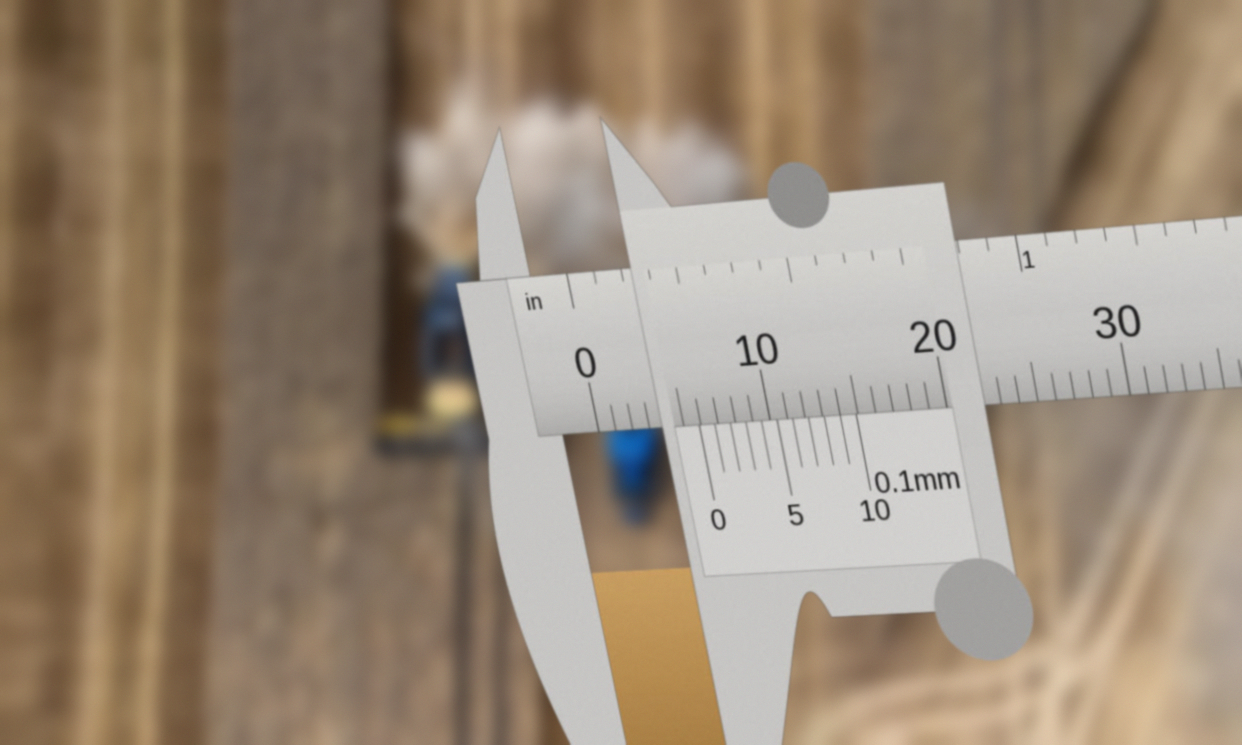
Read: value=5.9 unit=mm
